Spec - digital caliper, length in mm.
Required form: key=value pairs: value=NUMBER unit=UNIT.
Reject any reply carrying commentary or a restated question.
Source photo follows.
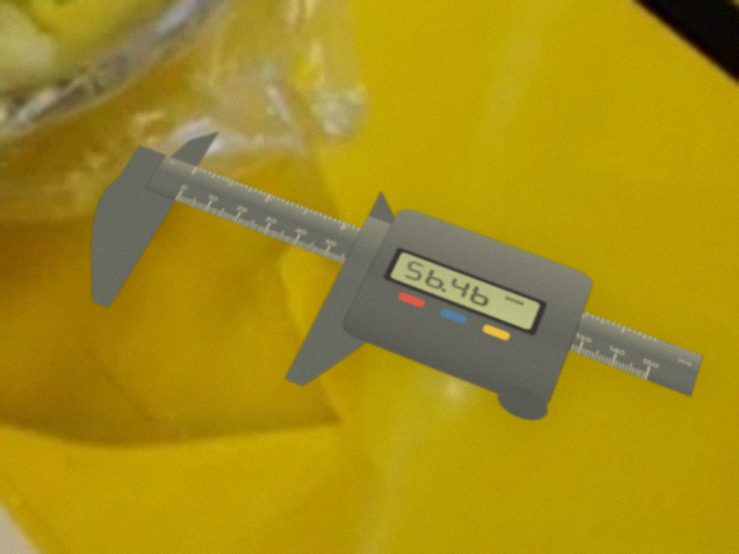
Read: value=56.46 unit=mm
